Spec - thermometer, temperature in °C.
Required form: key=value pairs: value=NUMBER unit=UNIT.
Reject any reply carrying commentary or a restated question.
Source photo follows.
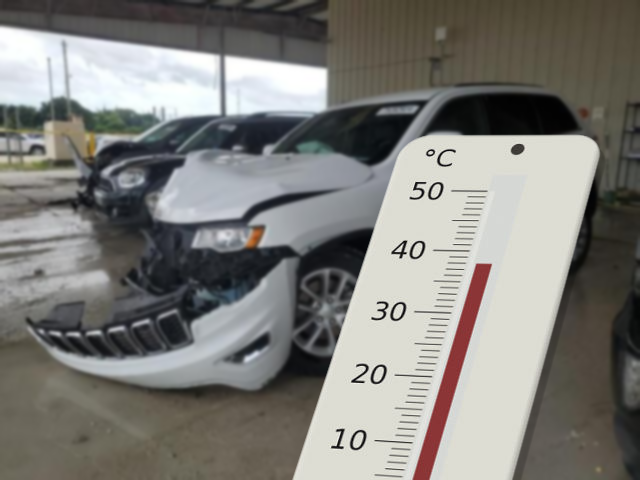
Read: value=38 unit=°C
